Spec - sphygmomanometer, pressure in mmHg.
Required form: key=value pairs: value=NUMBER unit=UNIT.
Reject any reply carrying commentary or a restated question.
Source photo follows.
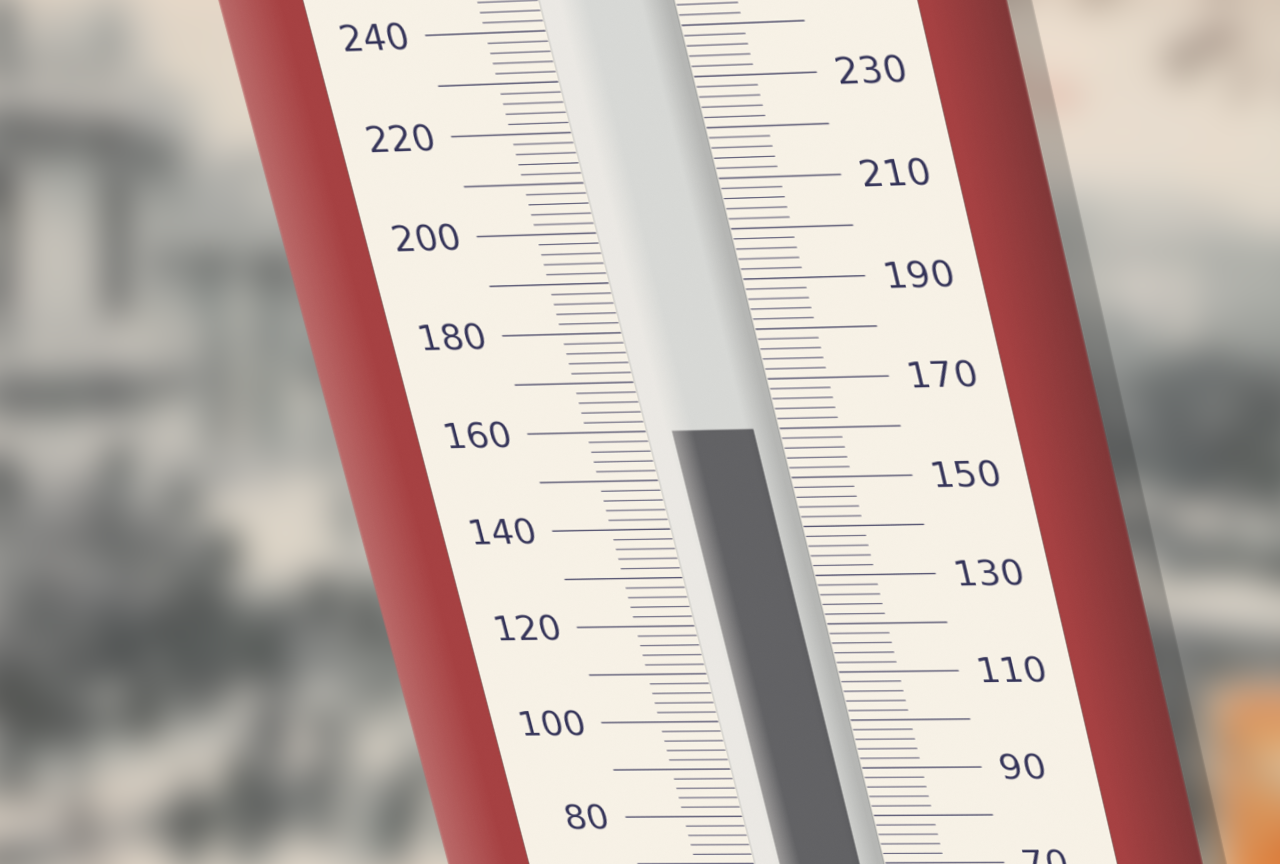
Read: value=160 unit=mmHg
